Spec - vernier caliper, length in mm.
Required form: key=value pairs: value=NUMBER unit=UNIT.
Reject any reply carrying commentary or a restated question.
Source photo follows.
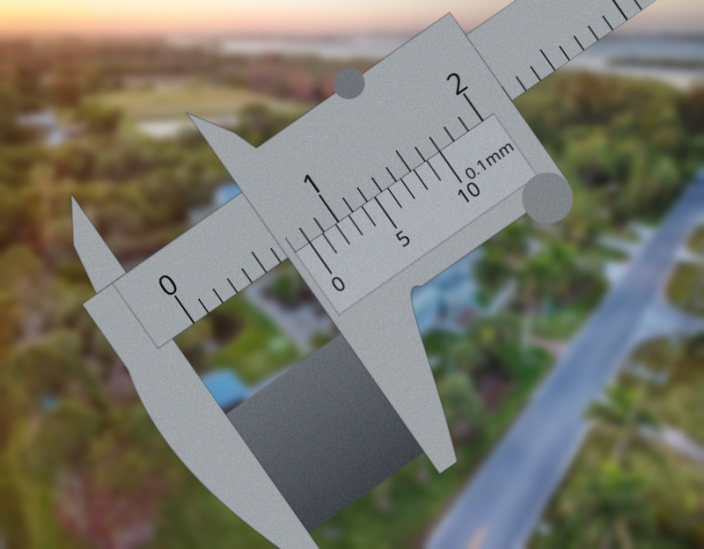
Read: value=8.0 unit=mm
